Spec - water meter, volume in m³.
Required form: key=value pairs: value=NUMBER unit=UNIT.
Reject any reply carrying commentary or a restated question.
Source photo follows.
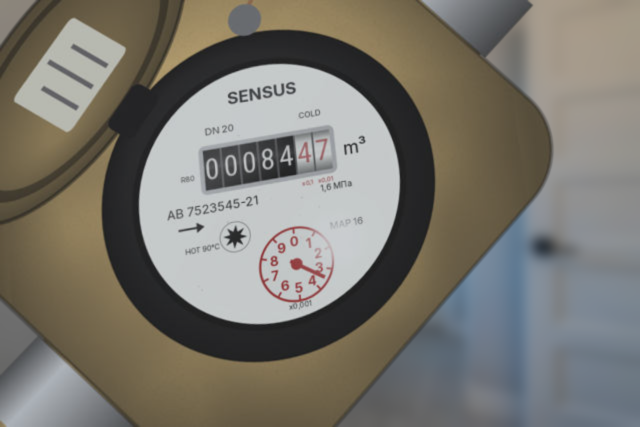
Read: value=84.473 unit=m³
